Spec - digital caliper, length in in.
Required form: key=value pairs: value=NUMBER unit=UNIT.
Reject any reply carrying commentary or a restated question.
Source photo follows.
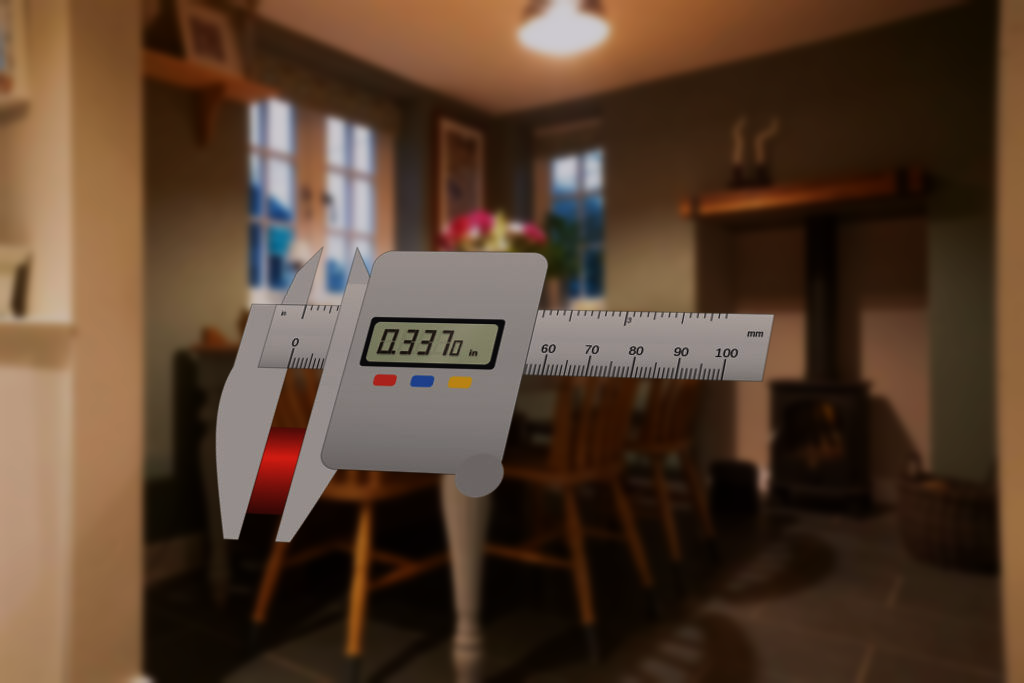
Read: value=0.3370 unit=in
